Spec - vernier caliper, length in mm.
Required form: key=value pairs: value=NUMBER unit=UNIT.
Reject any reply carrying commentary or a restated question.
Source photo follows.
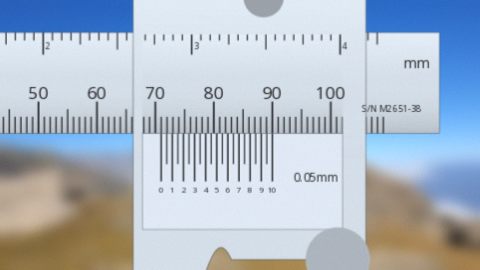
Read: value=71.0 unit=mm
